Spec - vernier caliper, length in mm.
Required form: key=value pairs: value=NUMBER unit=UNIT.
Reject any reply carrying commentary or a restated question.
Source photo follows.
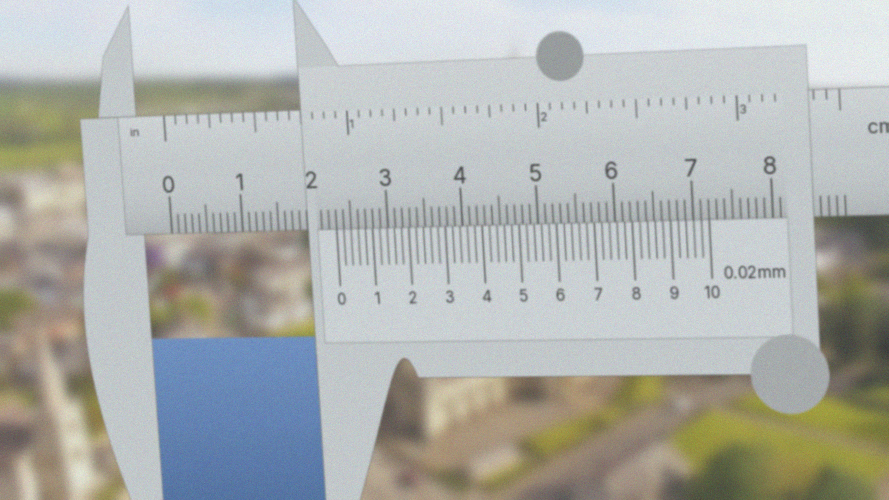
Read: value=23.0 unit=mm
